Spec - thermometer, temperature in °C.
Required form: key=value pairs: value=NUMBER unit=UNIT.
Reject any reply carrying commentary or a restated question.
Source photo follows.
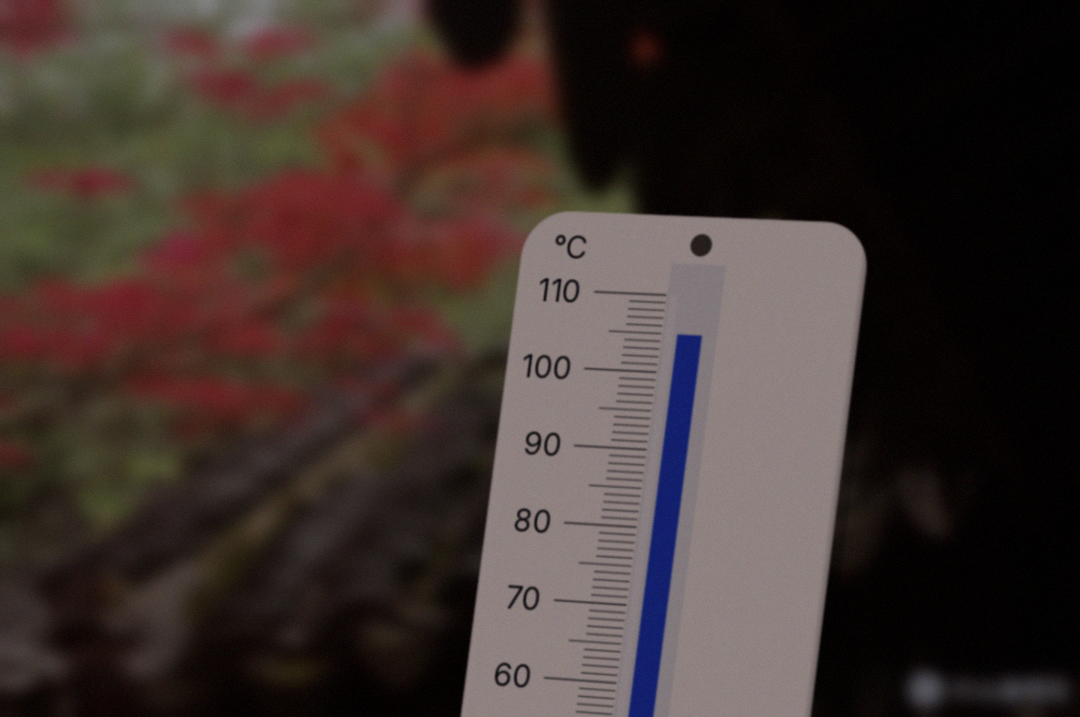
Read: value=105 unit=°C
